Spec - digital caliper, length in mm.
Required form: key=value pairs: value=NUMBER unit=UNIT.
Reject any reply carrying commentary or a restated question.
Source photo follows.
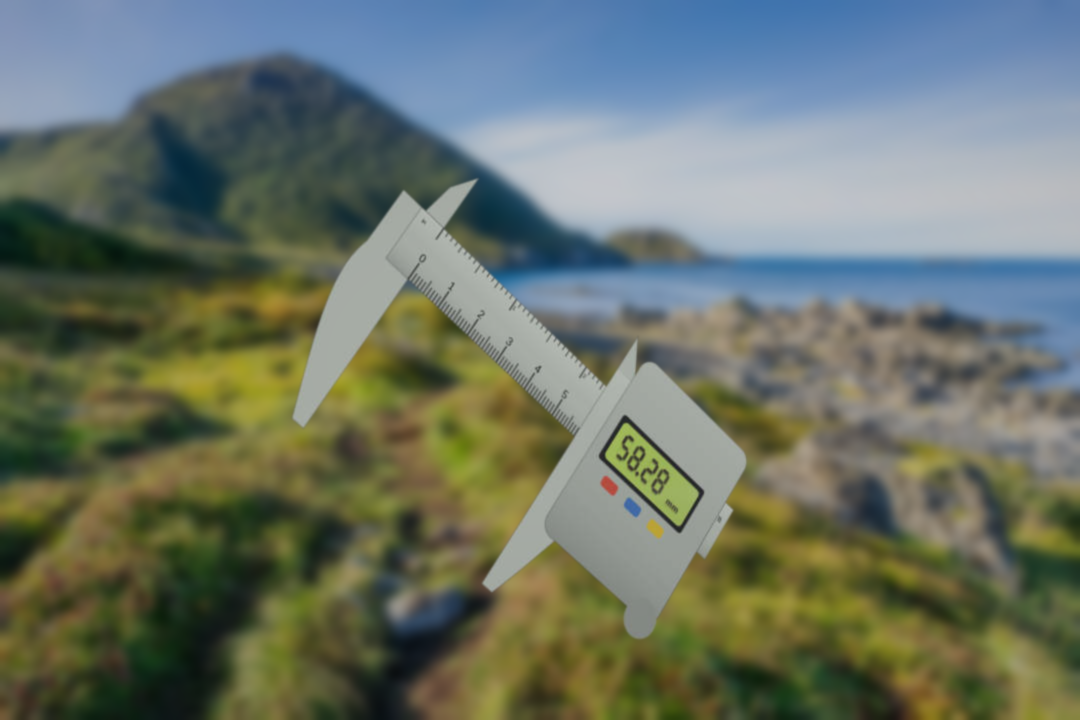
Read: value=58.28 unit=mm
